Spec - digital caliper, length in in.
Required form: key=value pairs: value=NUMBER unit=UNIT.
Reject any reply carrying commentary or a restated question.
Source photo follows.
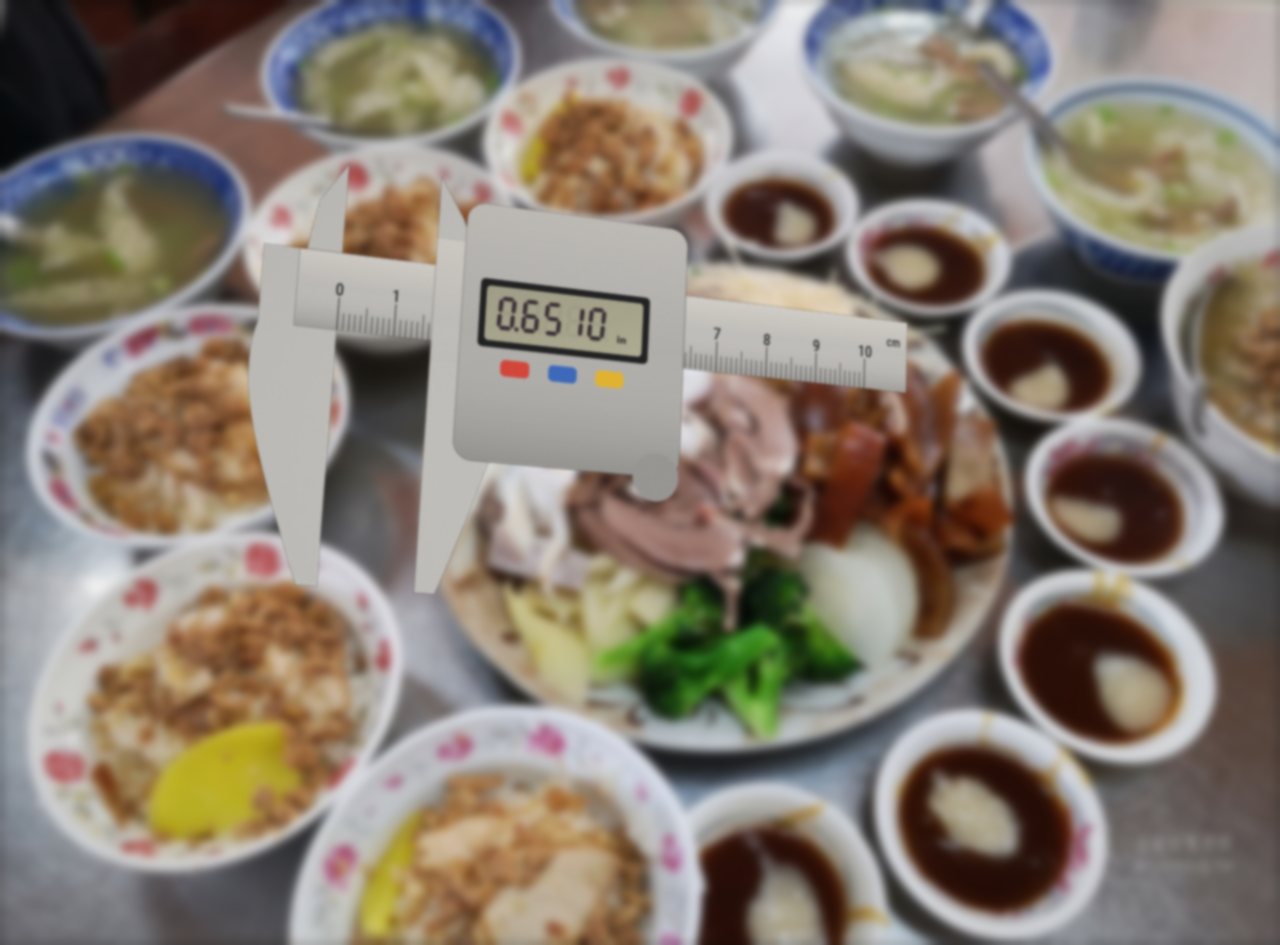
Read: value=0.6510 unit=in
